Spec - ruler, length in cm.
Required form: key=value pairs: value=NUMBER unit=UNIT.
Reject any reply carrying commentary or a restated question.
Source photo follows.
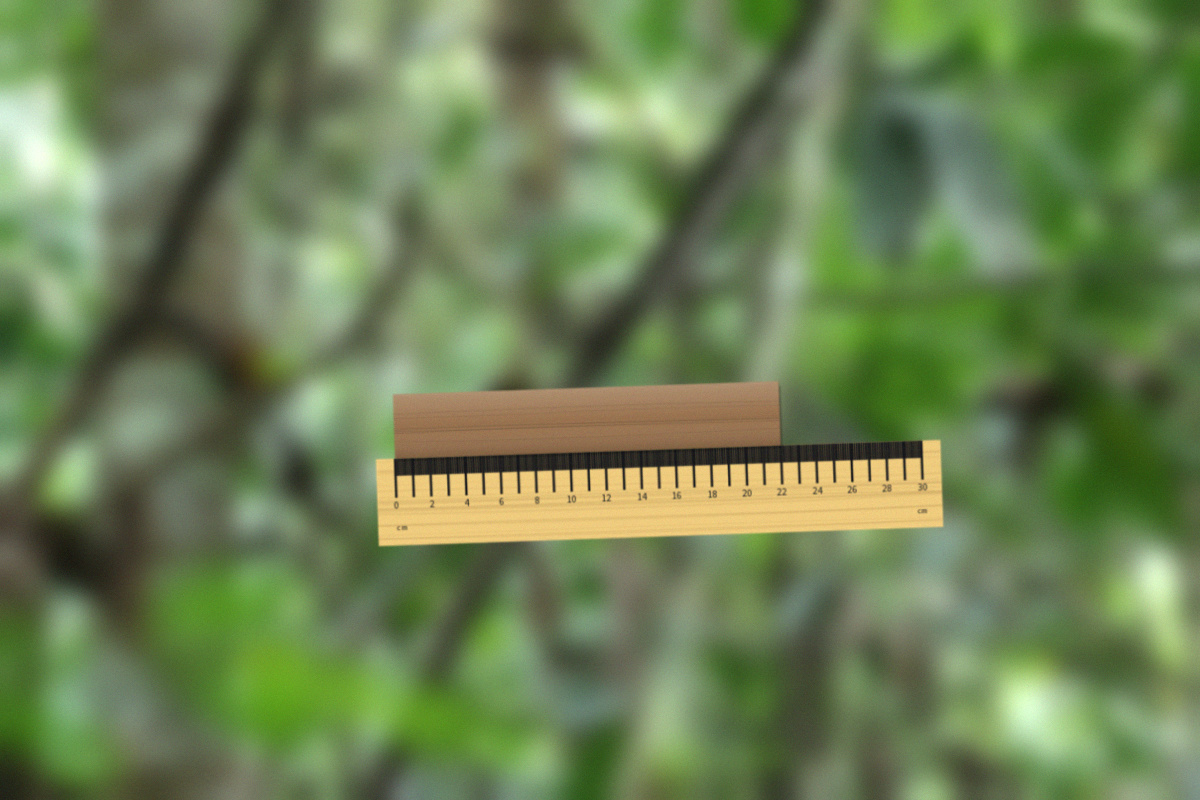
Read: value=22 unit=cm
